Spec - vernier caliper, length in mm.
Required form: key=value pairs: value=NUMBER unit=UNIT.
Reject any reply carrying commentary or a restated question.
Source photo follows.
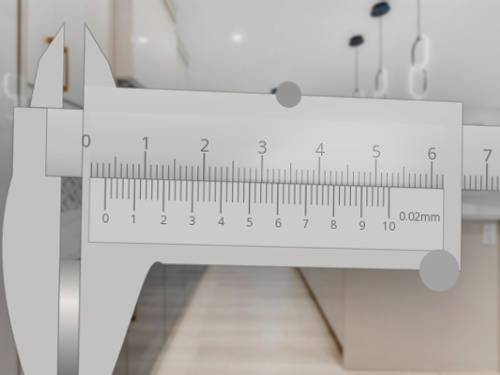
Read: value=3.4 unit=mm
